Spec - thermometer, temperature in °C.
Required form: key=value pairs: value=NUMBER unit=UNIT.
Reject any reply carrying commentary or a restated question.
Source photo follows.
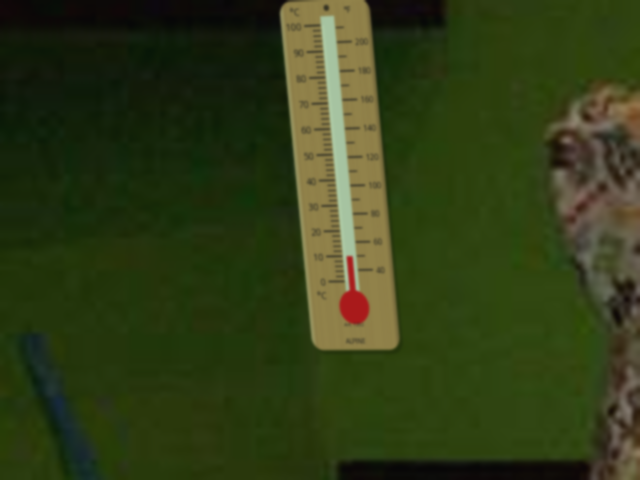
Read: value=10 unit=°C
